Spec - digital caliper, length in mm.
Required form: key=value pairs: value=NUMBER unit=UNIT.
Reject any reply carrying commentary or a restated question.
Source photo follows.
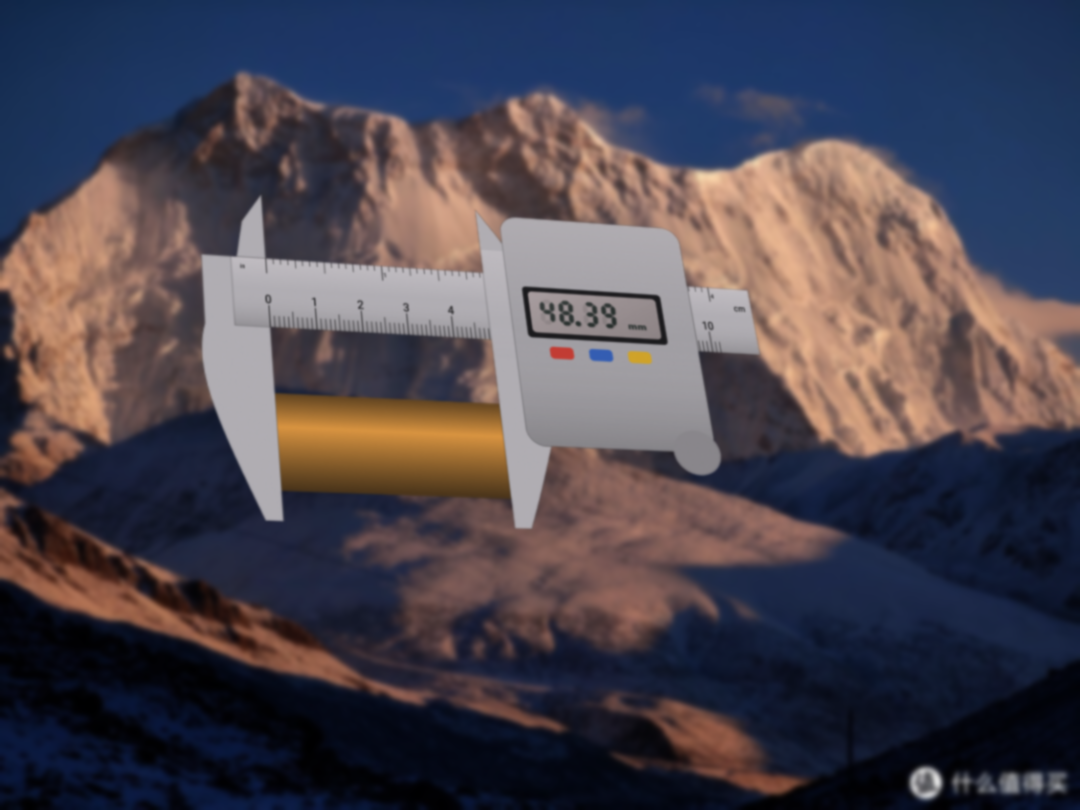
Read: value=48.39 unit=mm
